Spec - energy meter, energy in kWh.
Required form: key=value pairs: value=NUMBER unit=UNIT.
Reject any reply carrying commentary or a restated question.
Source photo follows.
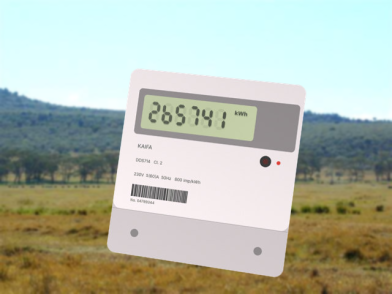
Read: value=265741 unit=kWh
